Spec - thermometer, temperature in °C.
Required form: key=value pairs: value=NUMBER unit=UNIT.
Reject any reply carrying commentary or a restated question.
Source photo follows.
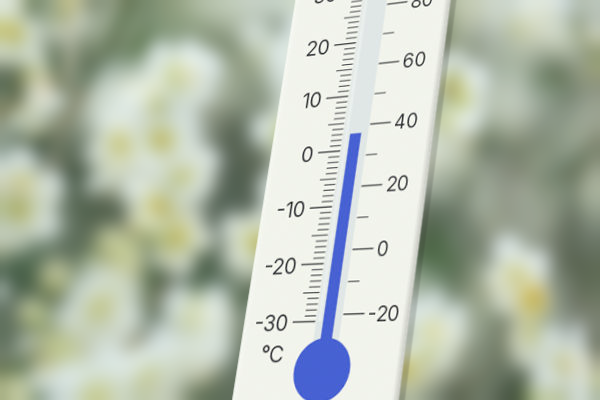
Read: value=3 unit=°C
